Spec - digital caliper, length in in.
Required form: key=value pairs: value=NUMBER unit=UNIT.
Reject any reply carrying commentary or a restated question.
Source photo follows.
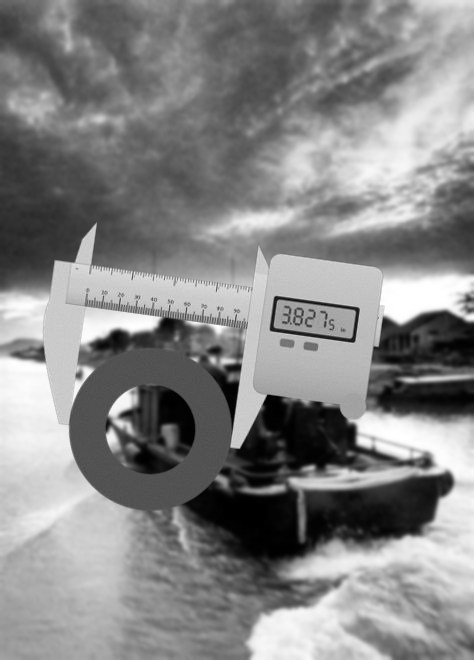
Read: value=3.8275 unit=in
